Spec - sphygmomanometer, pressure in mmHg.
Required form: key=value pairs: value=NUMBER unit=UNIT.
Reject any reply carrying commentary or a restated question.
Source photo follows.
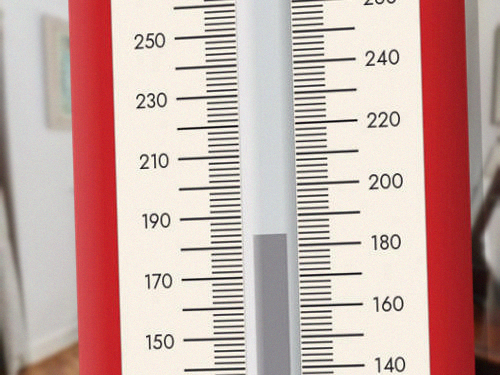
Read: value=184 unit=mmHg
